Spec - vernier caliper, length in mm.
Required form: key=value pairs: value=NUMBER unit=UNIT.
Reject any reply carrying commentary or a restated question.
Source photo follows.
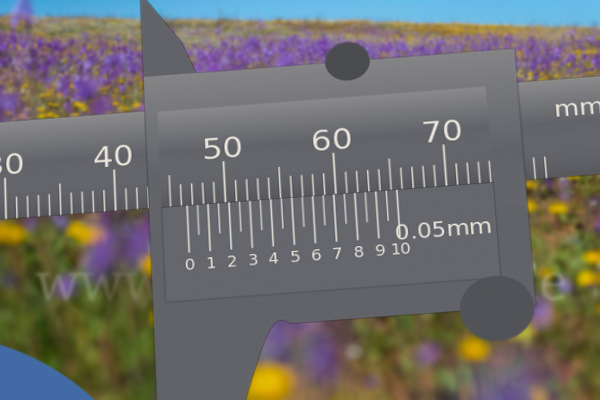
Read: value=46.5 unit=mm
